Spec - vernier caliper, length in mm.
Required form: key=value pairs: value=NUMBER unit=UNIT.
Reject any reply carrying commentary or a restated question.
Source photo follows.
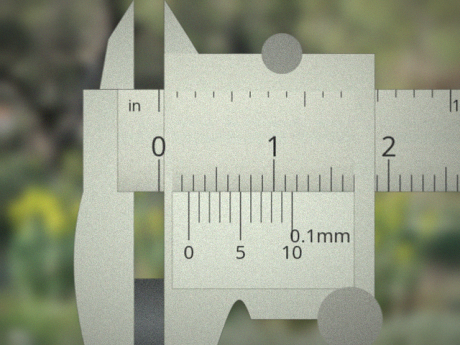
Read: value=2.6 unit=mm
